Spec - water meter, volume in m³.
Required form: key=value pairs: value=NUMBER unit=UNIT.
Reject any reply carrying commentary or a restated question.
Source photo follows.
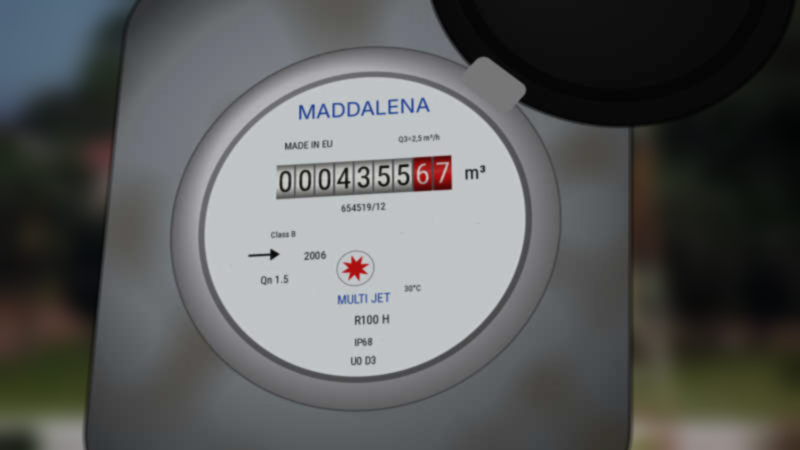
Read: value=4355.67 unit=m³
